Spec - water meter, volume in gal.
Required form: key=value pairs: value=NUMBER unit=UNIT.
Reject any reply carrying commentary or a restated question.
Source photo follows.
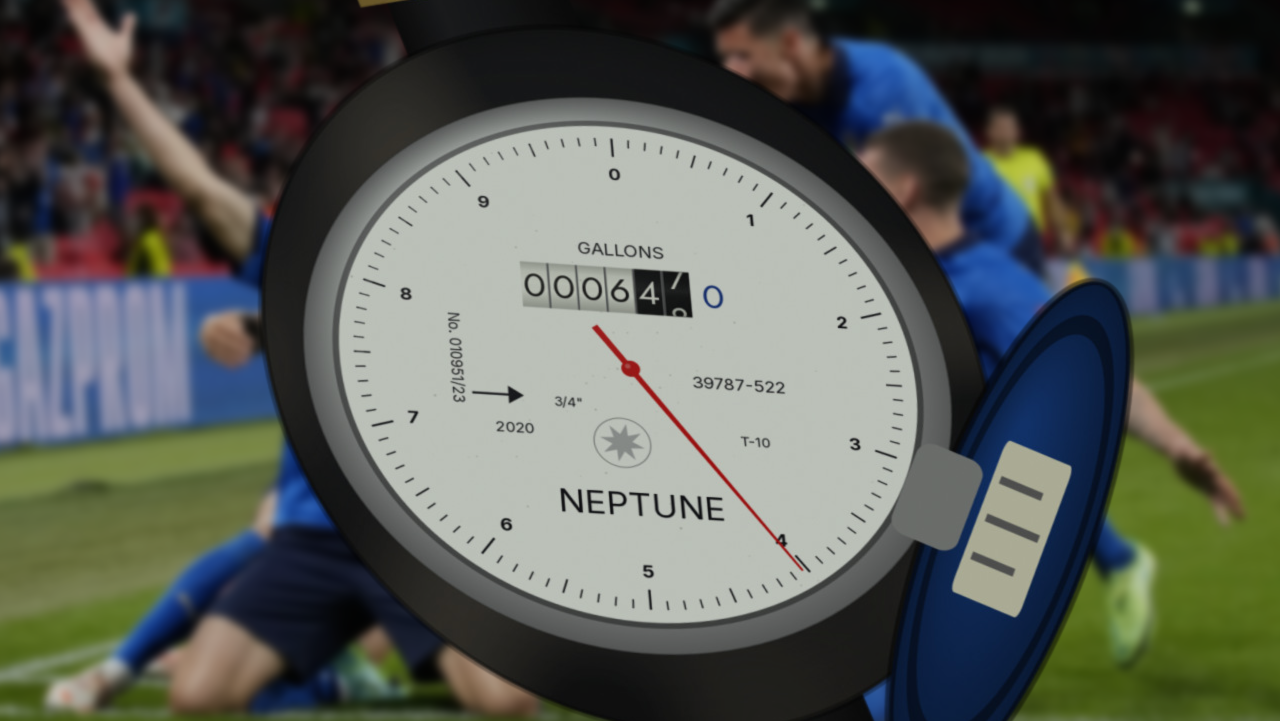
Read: value=6474.0 unit=gal
